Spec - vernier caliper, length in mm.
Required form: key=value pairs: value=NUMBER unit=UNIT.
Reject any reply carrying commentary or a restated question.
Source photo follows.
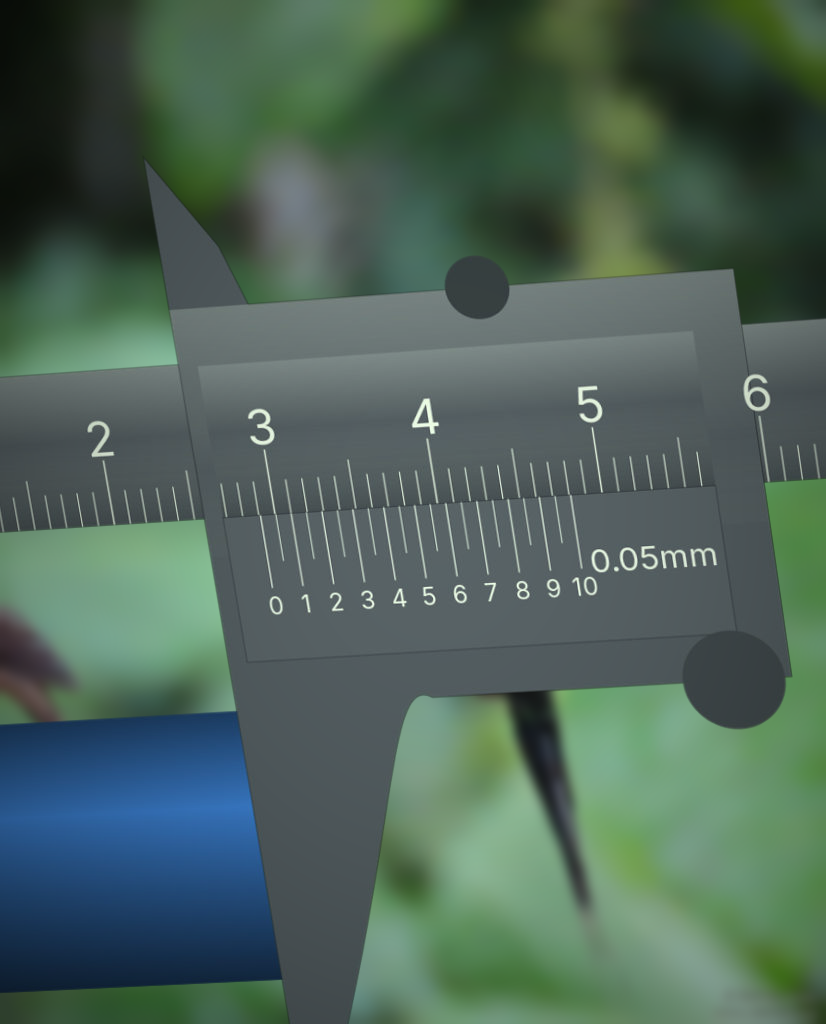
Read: value=29.1 unit=mm
